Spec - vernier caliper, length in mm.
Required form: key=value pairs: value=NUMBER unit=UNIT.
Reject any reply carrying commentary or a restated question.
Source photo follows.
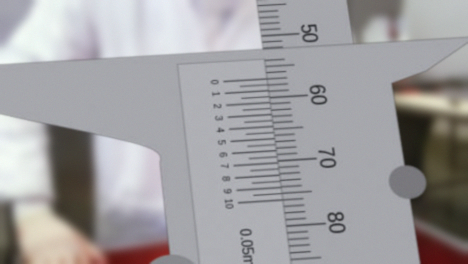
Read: value=57.0 unit=mm
